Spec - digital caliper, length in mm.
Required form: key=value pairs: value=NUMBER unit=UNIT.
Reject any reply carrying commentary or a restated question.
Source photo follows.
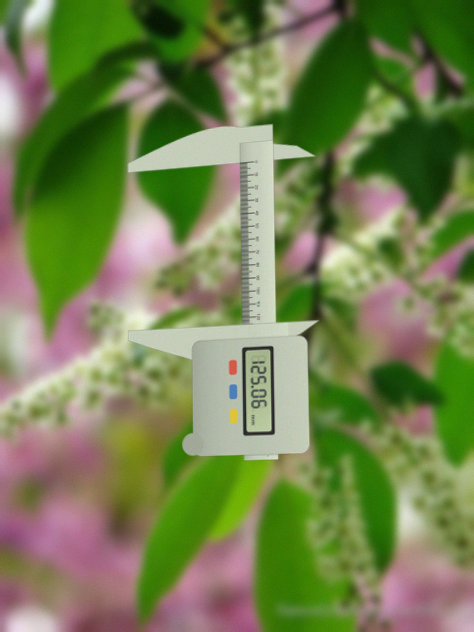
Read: value=125.06 unit=mm
